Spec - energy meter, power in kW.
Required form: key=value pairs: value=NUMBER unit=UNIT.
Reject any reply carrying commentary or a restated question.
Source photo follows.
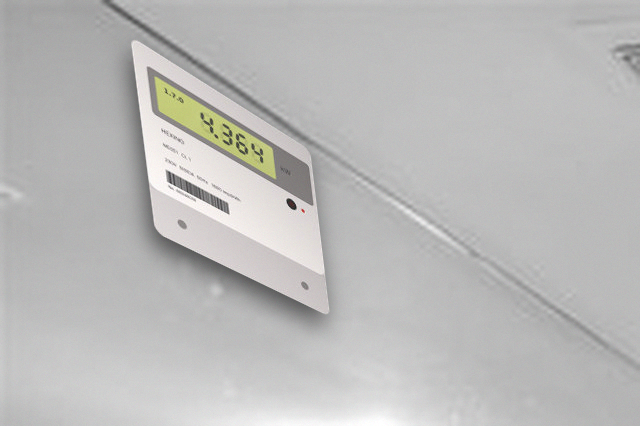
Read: value=4.364 unit=kW
